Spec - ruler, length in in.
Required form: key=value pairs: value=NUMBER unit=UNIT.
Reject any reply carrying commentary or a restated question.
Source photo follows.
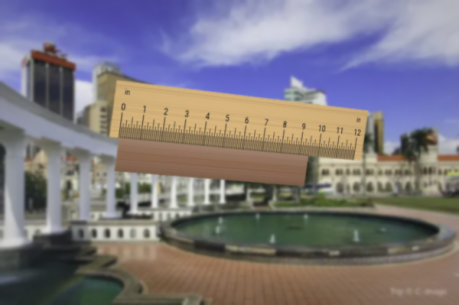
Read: value=9.5 unit=in
